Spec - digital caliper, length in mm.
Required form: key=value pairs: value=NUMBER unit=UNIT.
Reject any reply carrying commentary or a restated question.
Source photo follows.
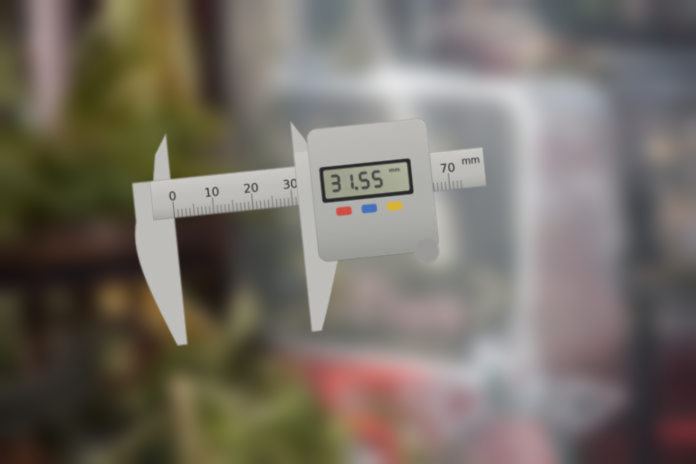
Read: value=31.55 unit=mm
